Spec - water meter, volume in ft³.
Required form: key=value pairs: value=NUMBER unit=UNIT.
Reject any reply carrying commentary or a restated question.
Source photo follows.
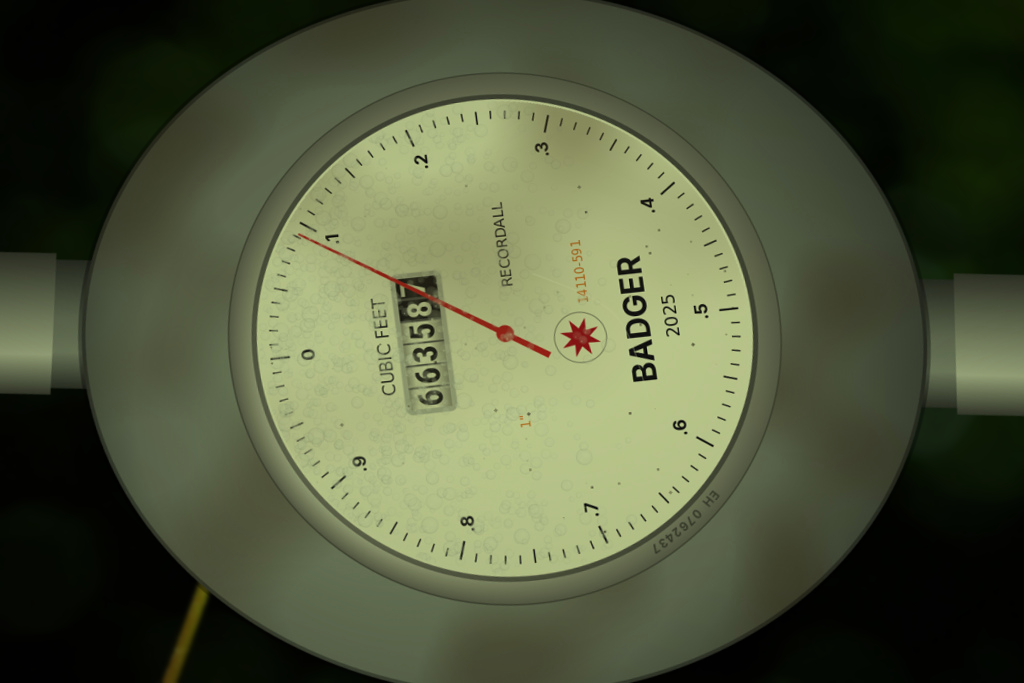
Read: value=663587.09 unit=ft³
